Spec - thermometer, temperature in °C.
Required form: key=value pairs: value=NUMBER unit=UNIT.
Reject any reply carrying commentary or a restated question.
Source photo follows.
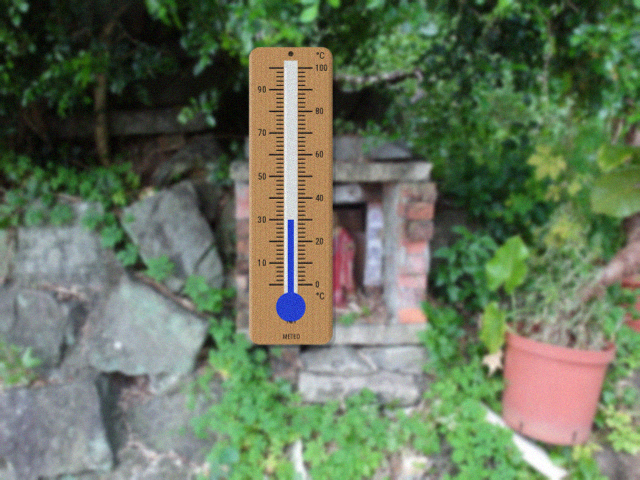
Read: value=30 unit=°C
